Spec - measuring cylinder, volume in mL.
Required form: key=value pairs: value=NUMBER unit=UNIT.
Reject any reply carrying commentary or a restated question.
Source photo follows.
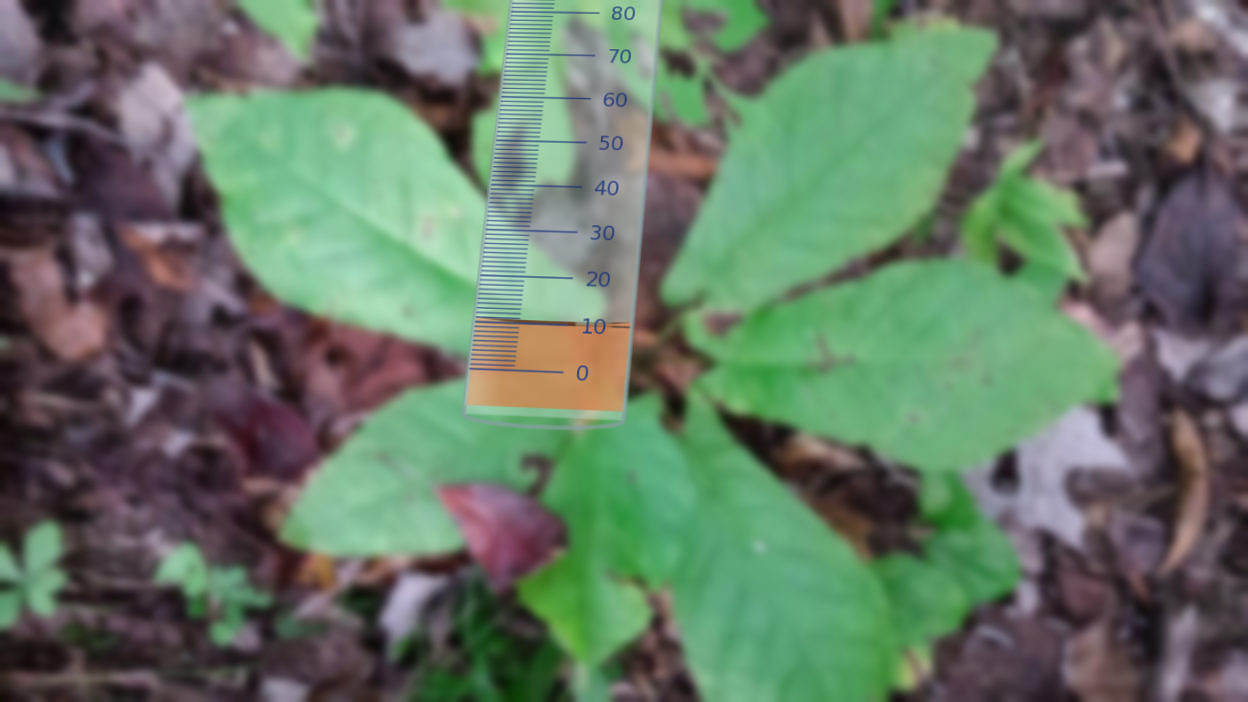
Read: value=10 unit=mL
